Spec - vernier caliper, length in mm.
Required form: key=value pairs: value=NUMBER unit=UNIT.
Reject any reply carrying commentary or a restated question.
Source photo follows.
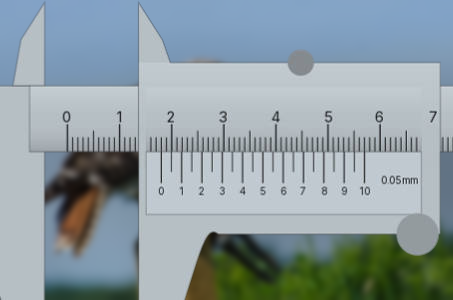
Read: value=18.0 unit=mm
